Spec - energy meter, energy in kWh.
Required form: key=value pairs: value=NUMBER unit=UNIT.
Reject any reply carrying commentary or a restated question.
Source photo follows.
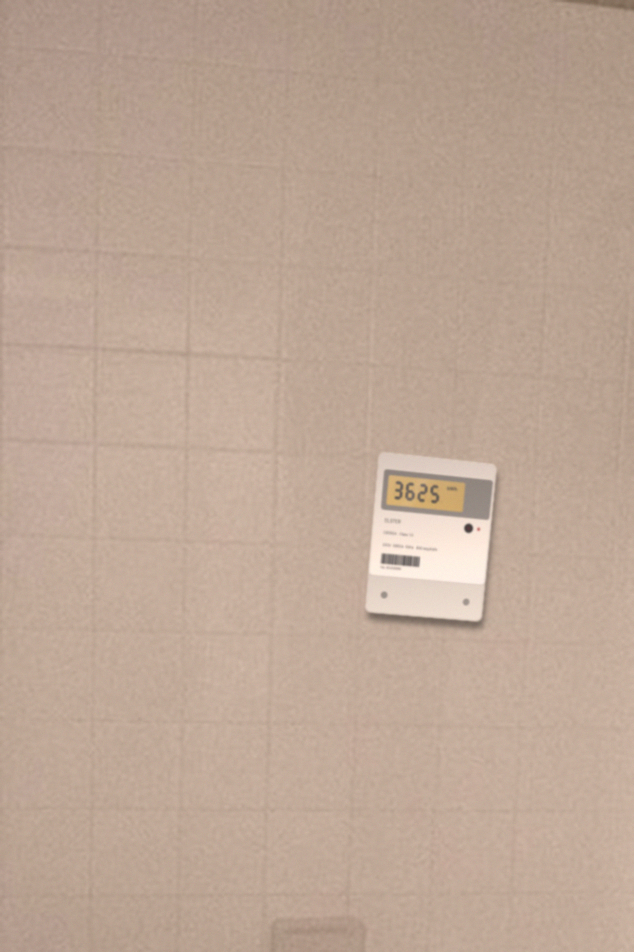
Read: value=3625 unit=kWh
